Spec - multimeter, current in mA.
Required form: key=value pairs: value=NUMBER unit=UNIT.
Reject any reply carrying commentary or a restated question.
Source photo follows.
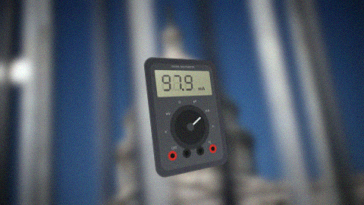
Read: value=97.9 unit=mA
